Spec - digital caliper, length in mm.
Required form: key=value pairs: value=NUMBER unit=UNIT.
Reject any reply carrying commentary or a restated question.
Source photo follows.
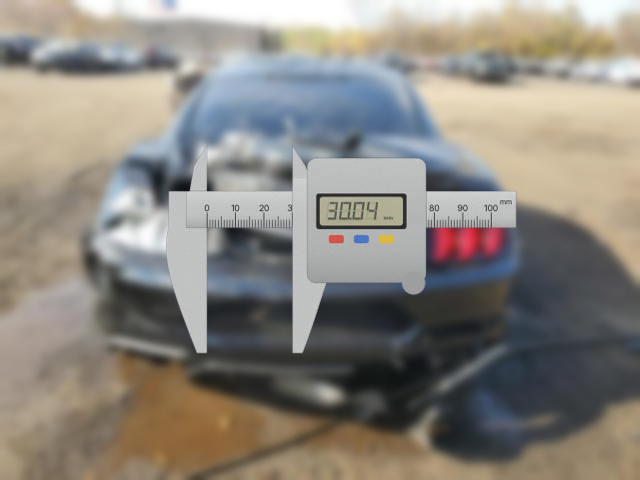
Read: value=30.04 unit=mm
